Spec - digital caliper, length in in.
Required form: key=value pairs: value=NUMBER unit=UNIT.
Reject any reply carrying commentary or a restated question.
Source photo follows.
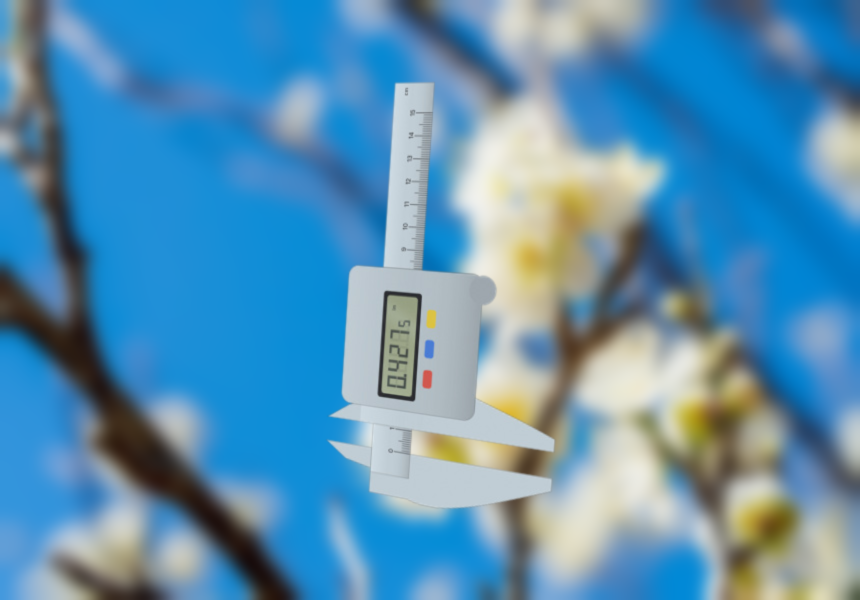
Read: value=0.4275 unit=in
